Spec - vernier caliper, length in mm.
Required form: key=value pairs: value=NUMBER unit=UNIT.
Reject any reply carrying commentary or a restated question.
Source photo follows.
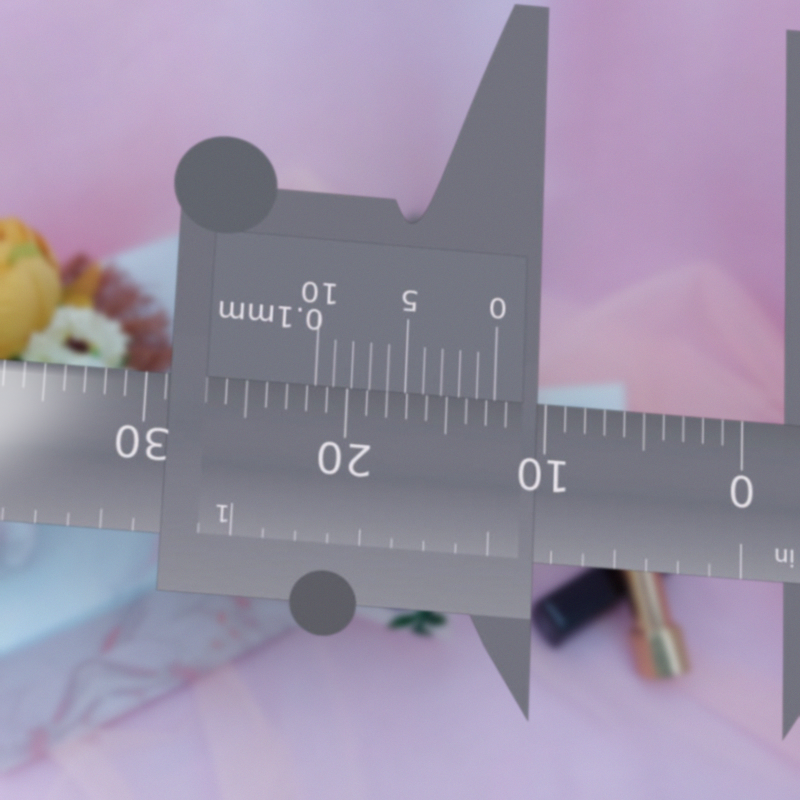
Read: value=12.6 unit=mm
